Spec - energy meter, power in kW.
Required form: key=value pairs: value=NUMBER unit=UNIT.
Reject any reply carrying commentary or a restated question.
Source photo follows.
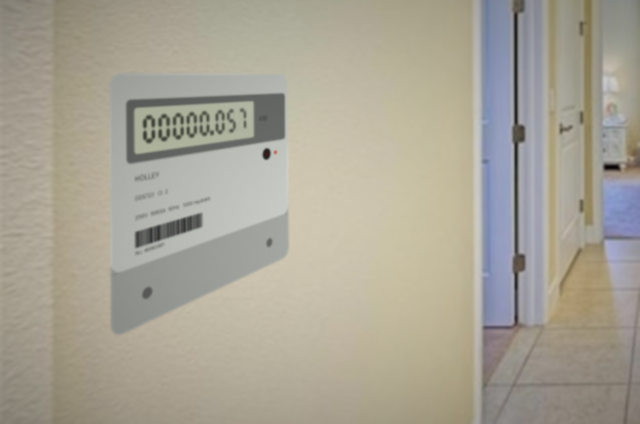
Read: value=0.057 unit=kW
